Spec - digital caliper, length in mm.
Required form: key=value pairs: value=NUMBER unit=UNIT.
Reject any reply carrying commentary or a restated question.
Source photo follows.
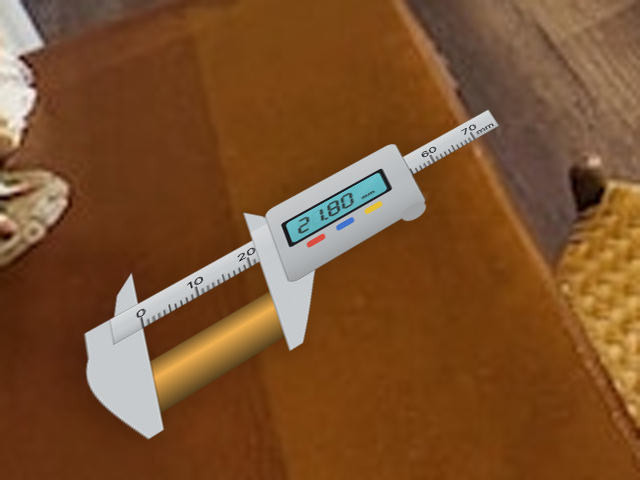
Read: value=21.80 unit=mm
